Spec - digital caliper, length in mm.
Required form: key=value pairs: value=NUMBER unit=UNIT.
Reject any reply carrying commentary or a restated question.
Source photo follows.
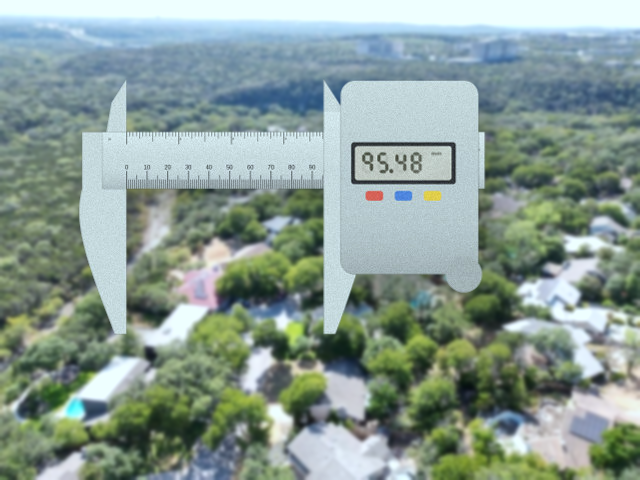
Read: value=95.48 unit=mm
